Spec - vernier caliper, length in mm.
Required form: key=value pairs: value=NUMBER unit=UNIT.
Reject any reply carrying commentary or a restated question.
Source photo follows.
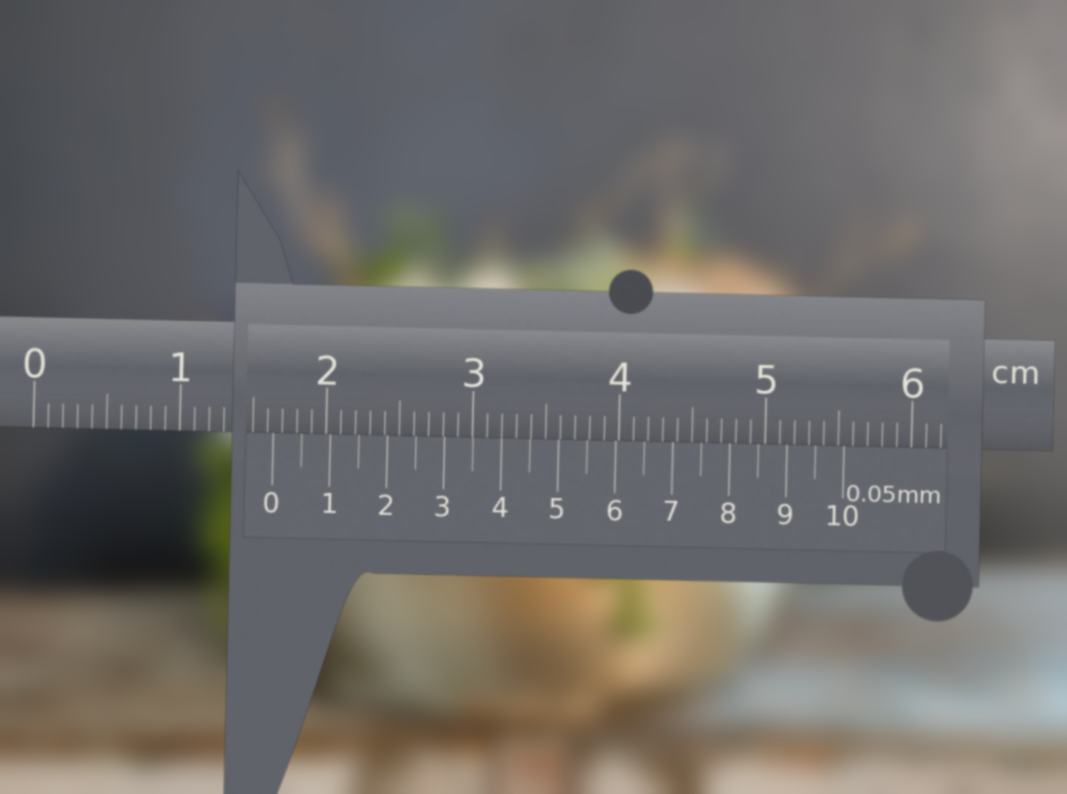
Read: value=16.4 unit=mm
